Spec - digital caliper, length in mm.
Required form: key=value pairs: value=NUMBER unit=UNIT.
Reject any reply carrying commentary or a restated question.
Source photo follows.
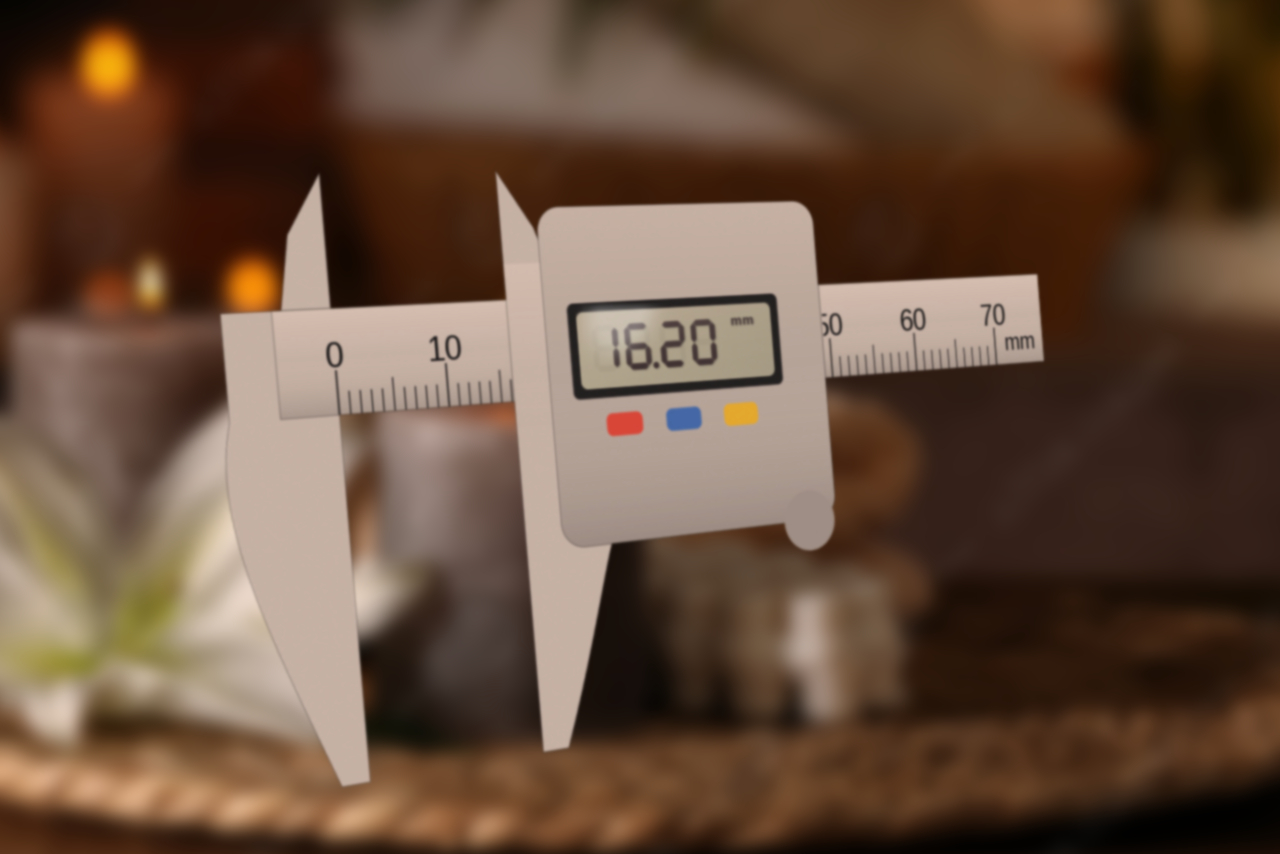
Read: value=16.20 unit=mm
